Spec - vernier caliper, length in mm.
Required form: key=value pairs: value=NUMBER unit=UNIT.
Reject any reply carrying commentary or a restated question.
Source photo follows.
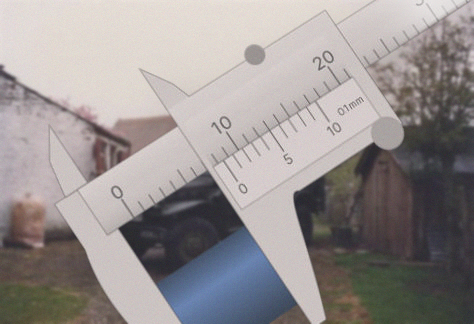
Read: value=8.5 unit=mm
